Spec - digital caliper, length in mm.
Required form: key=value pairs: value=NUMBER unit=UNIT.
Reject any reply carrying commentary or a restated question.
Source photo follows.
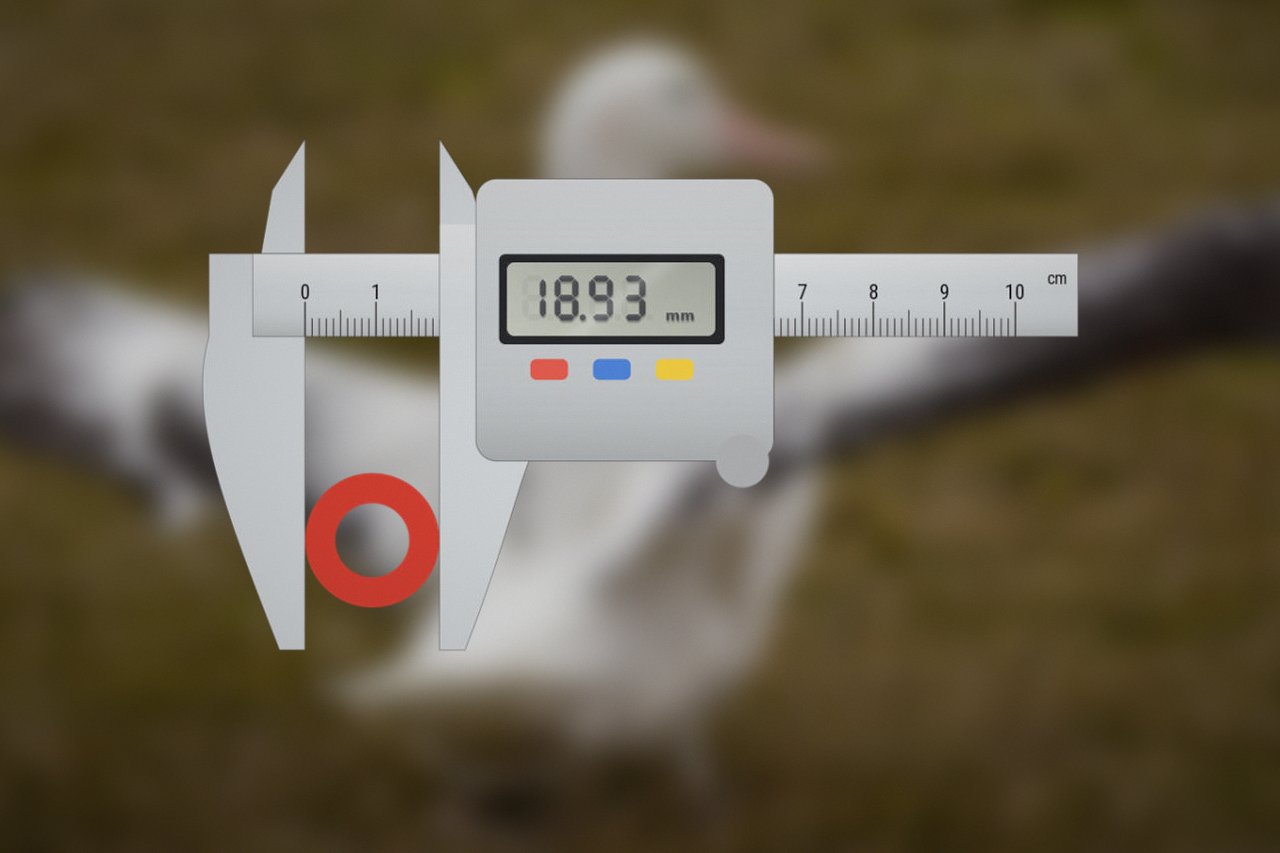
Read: value=18.93 unit=mm
